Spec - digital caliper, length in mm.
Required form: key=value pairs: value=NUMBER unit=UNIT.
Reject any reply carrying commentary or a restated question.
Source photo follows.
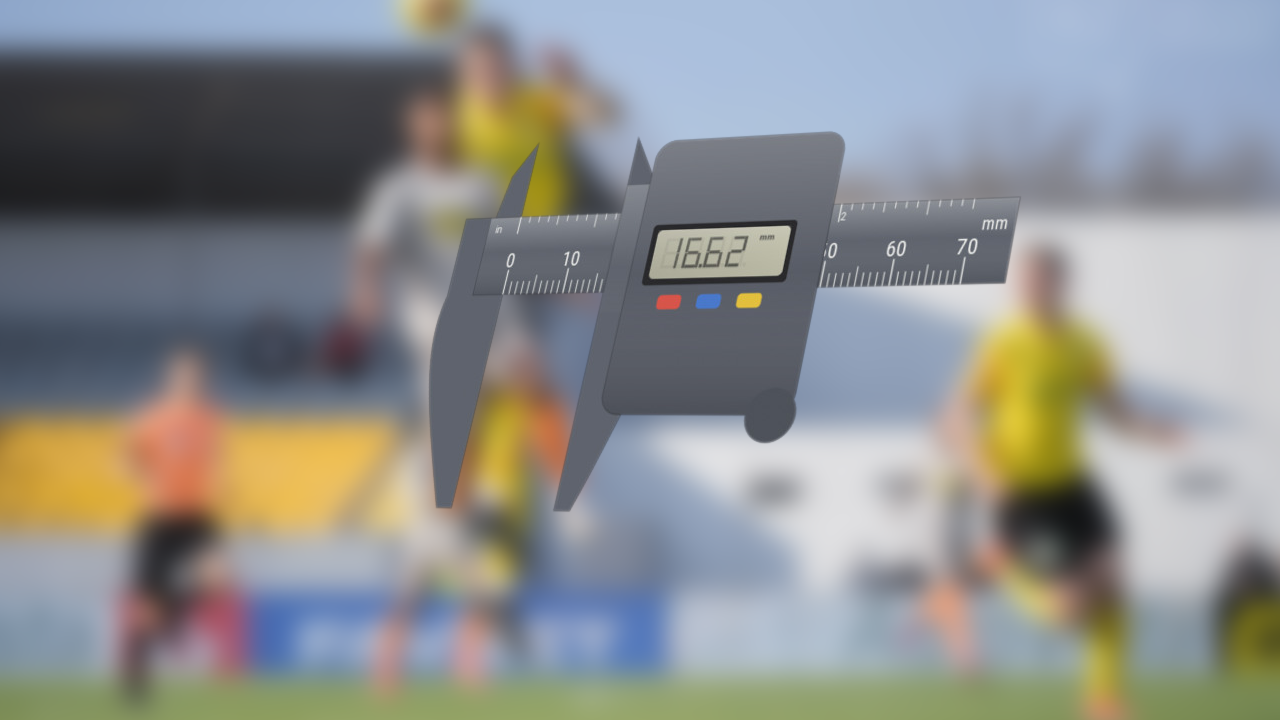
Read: value=16.62 unit=mm
